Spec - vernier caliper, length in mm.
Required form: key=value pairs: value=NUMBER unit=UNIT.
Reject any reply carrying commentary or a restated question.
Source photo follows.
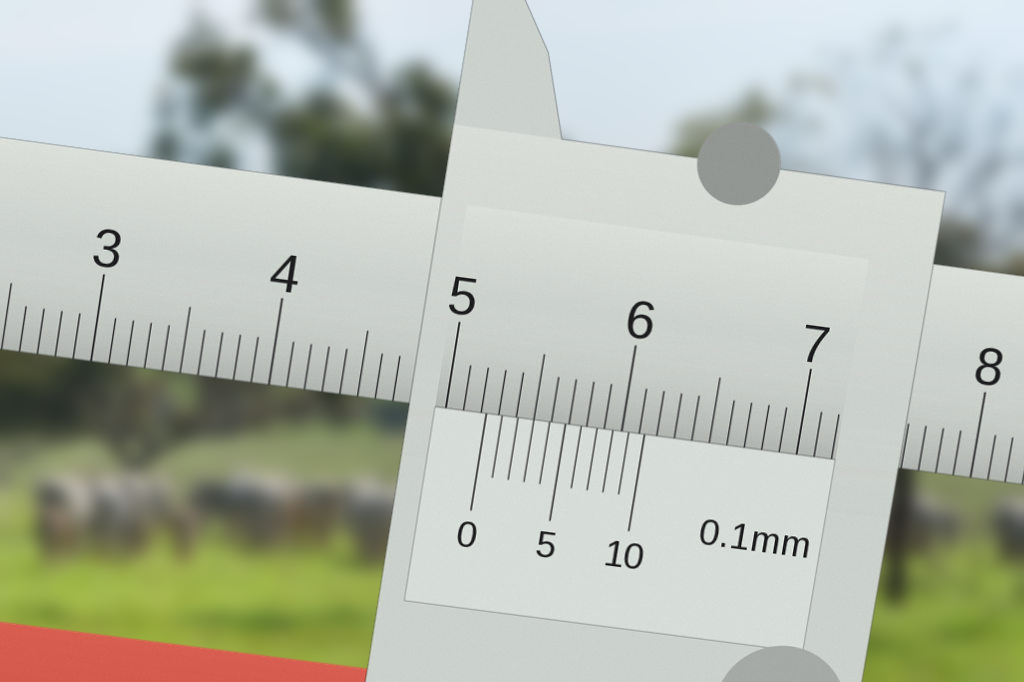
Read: value=52.3 unit=mm
